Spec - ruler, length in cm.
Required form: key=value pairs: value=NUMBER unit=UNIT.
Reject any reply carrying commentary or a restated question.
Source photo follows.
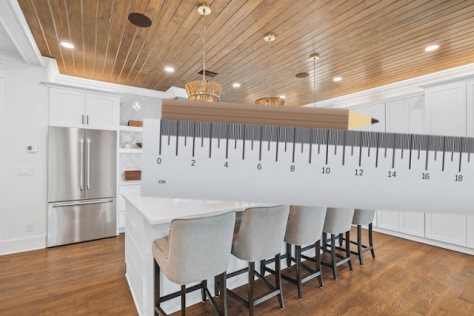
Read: value=13 unit=cm
